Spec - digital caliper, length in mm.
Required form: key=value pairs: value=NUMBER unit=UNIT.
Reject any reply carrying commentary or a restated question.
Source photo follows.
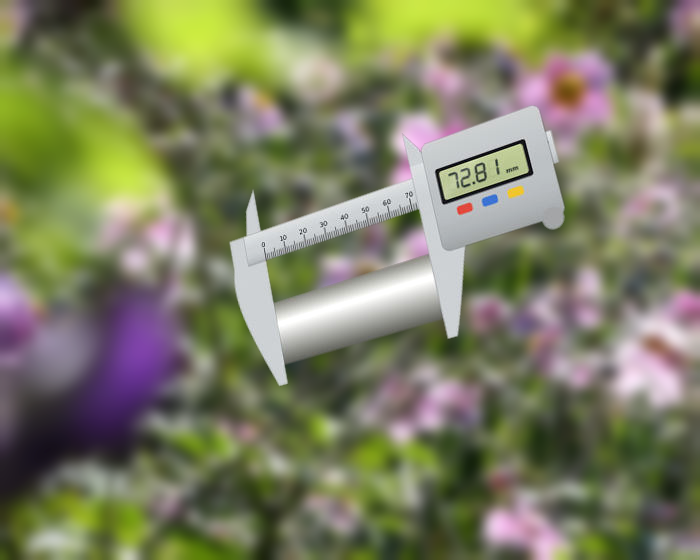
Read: value=72.81 unit=mm
